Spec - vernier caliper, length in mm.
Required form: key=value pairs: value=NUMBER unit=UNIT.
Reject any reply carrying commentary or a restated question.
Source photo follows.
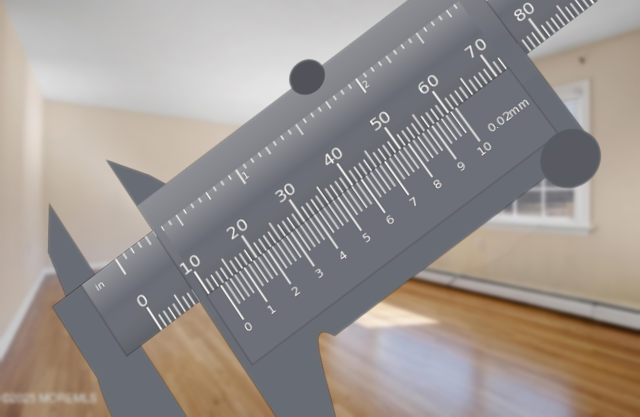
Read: value=12.4 unit=mm
